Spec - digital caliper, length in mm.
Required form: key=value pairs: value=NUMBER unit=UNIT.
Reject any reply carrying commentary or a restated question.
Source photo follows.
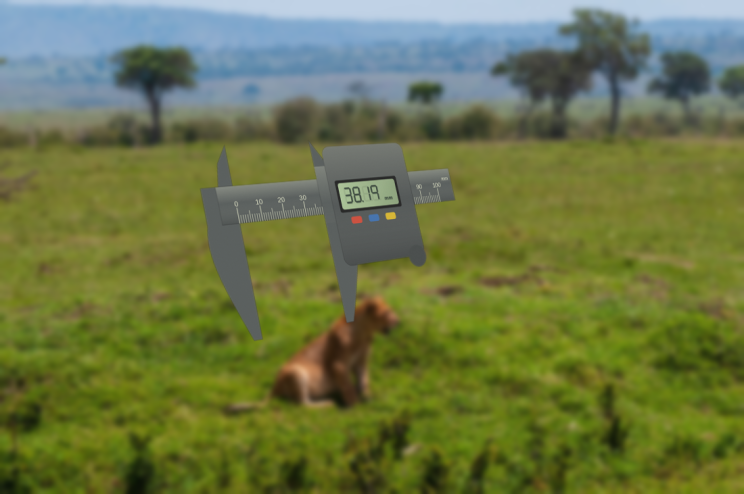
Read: value=38.19 unit=mm
